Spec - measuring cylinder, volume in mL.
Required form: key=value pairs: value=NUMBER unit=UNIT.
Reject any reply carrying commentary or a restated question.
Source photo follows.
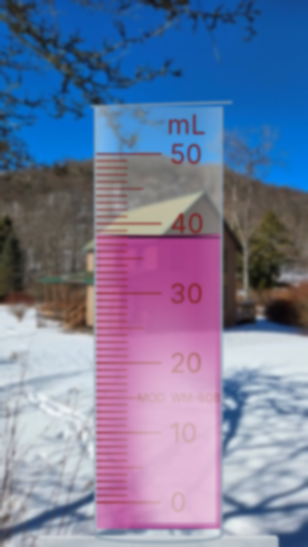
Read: value=38 unit=mL
